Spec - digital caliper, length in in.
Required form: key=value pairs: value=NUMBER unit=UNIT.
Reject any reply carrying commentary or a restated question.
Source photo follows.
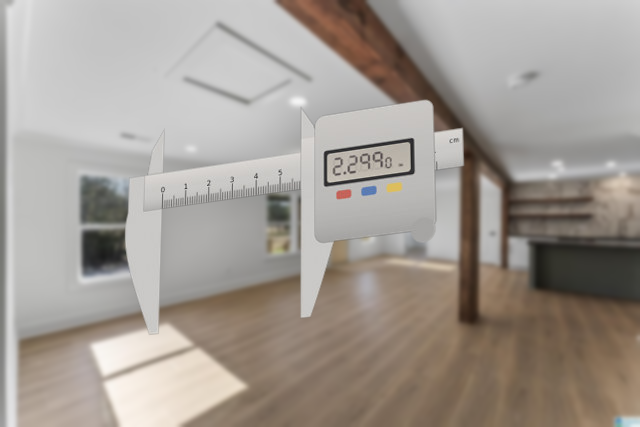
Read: value=2.2990 unit=in
